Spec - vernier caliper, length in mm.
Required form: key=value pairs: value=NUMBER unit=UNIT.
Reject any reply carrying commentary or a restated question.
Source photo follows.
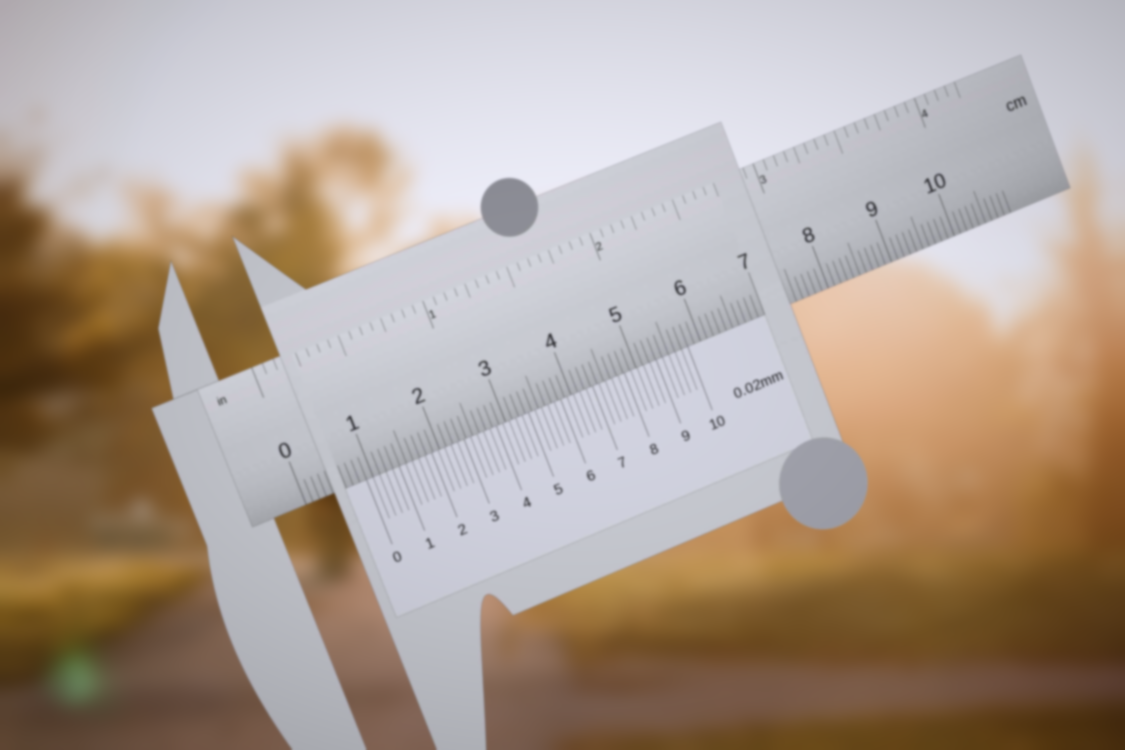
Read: value=9.0 unit=mm
